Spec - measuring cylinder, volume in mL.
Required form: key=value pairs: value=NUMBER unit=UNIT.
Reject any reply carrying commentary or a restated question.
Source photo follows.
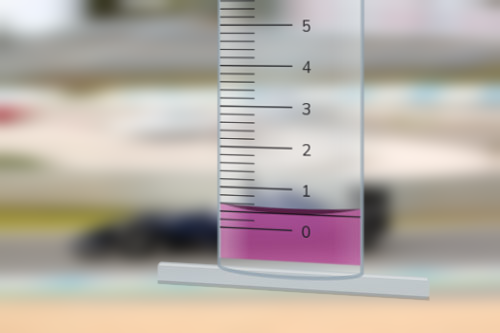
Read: value=0.4 unit=mL
